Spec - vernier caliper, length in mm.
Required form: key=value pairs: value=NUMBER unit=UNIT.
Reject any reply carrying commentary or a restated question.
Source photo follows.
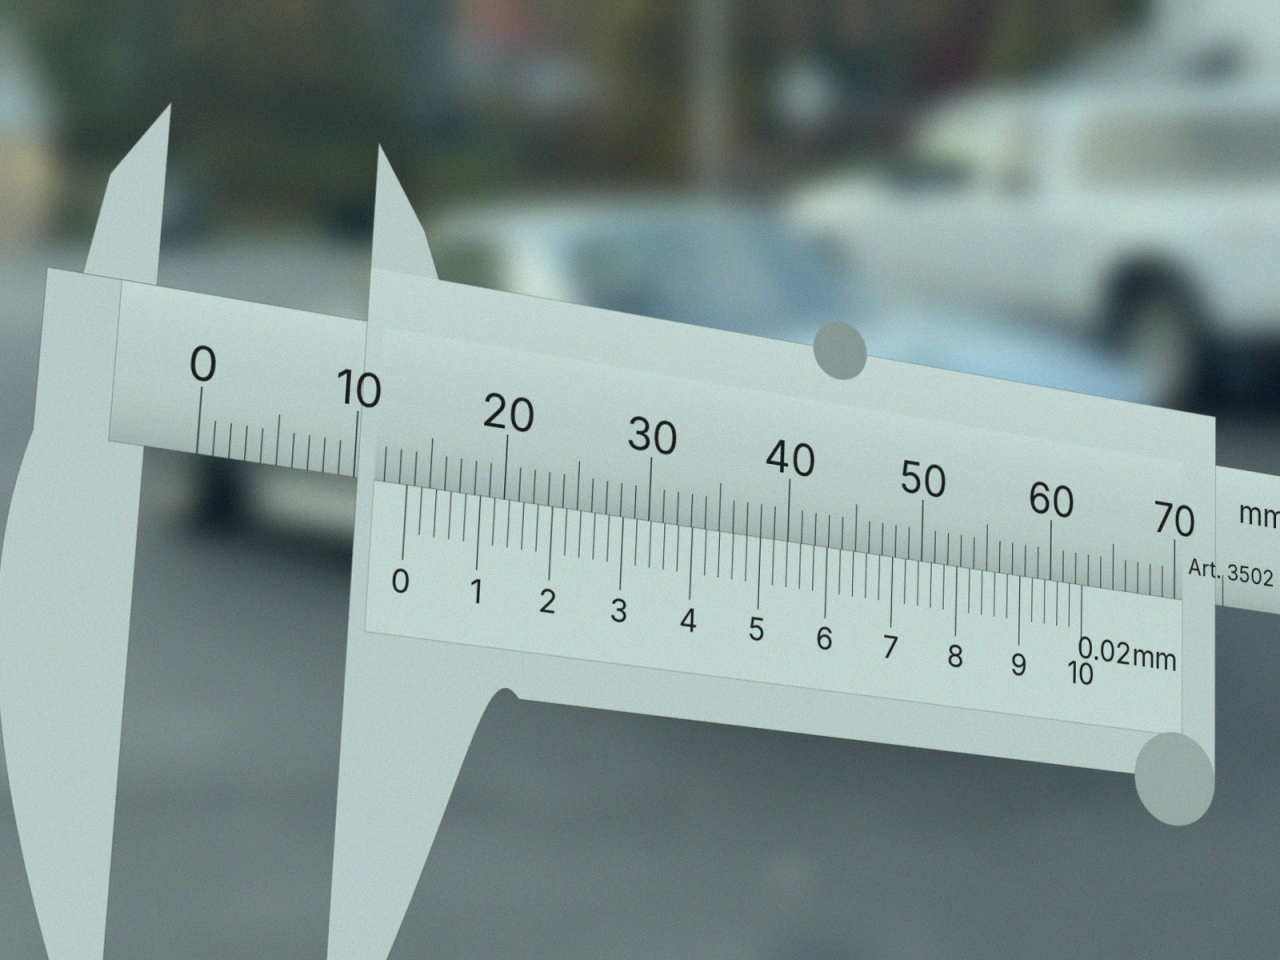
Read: value=13.5 unit=mm
